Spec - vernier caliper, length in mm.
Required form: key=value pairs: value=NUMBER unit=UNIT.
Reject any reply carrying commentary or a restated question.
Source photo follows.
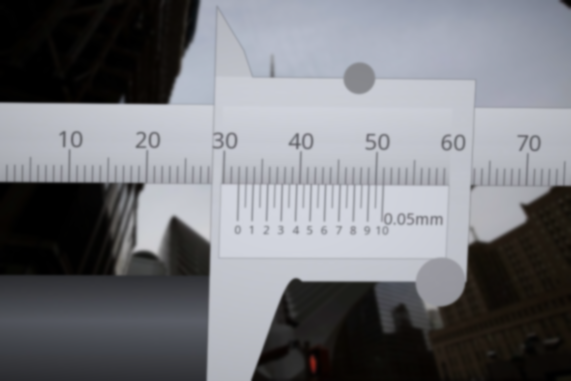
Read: value=32.0 unit=mm
